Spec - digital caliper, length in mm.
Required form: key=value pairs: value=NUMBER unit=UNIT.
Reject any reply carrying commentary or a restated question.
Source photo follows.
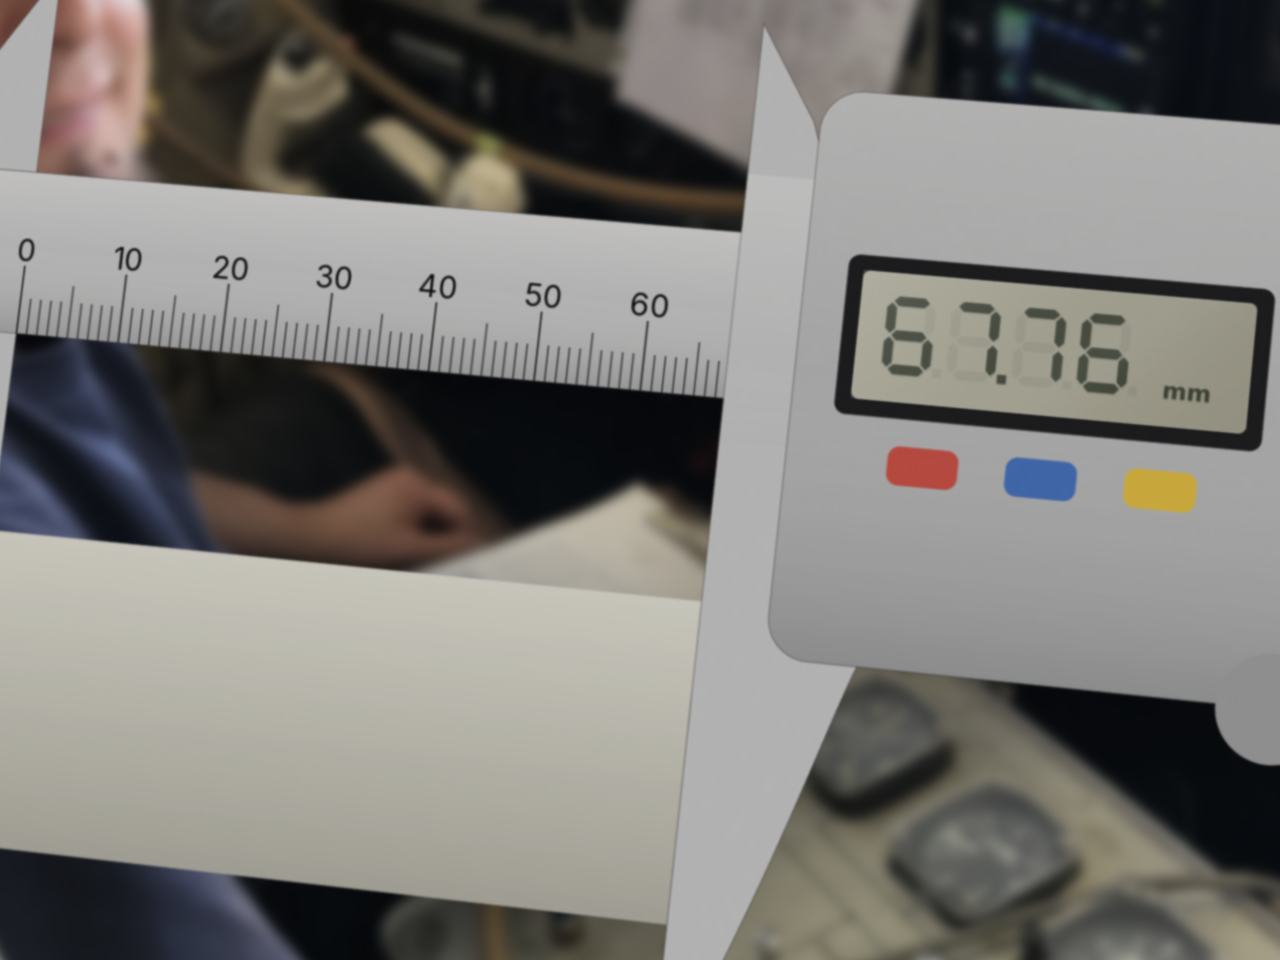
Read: value=67.76 unit=mm
